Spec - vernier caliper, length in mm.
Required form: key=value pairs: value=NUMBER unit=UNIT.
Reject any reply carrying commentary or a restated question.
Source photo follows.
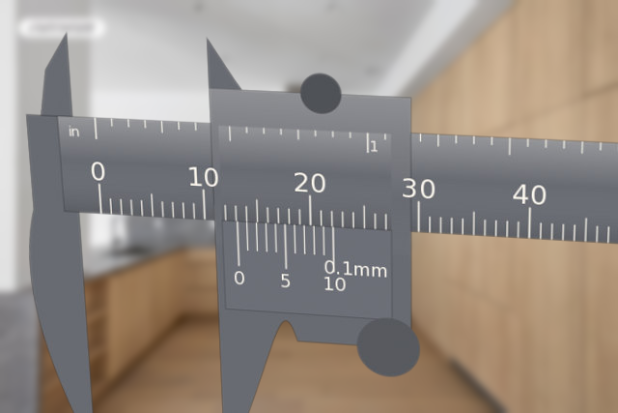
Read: value=13.1 unit=mm
